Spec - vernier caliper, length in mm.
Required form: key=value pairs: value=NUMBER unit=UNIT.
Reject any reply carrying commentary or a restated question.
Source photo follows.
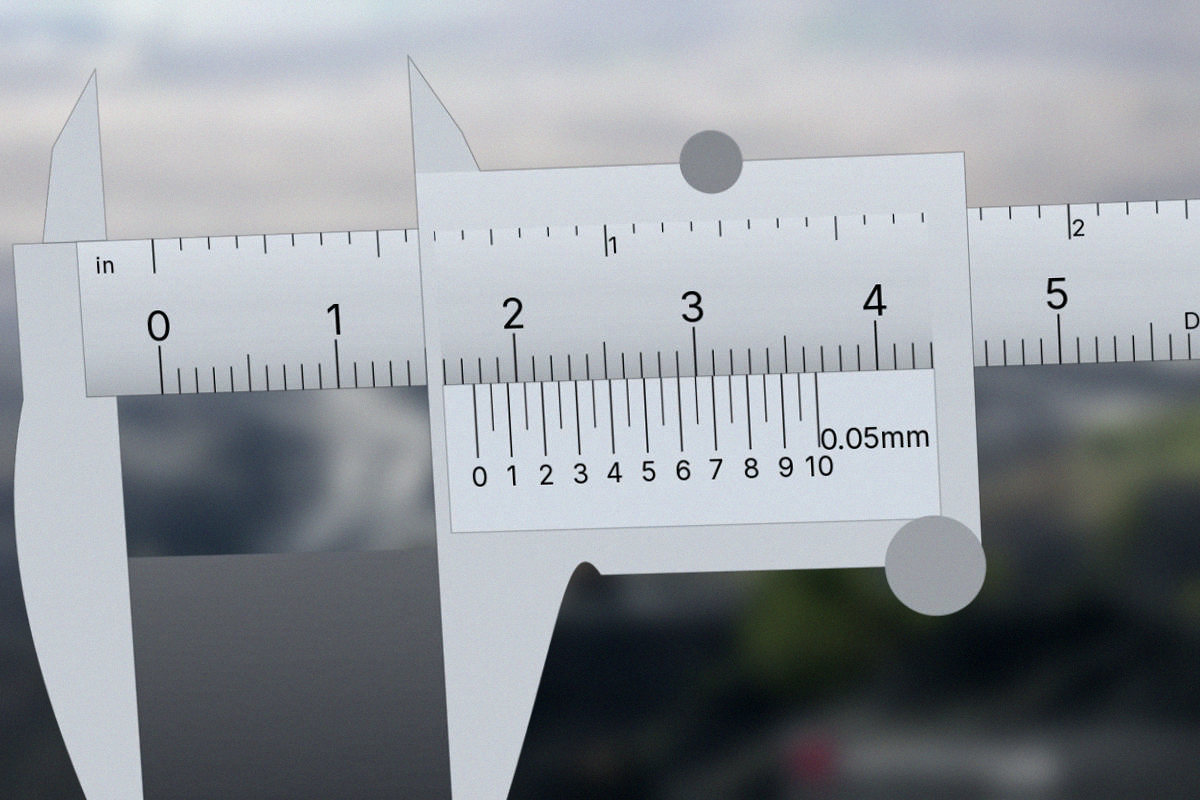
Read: value=17.6 unit=mm
